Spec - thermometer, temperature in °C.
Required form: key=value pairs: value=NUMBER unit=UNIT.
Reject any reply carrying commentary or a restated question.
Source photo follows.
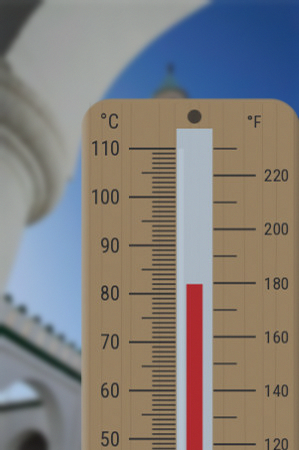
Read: value=82 unit=°C
